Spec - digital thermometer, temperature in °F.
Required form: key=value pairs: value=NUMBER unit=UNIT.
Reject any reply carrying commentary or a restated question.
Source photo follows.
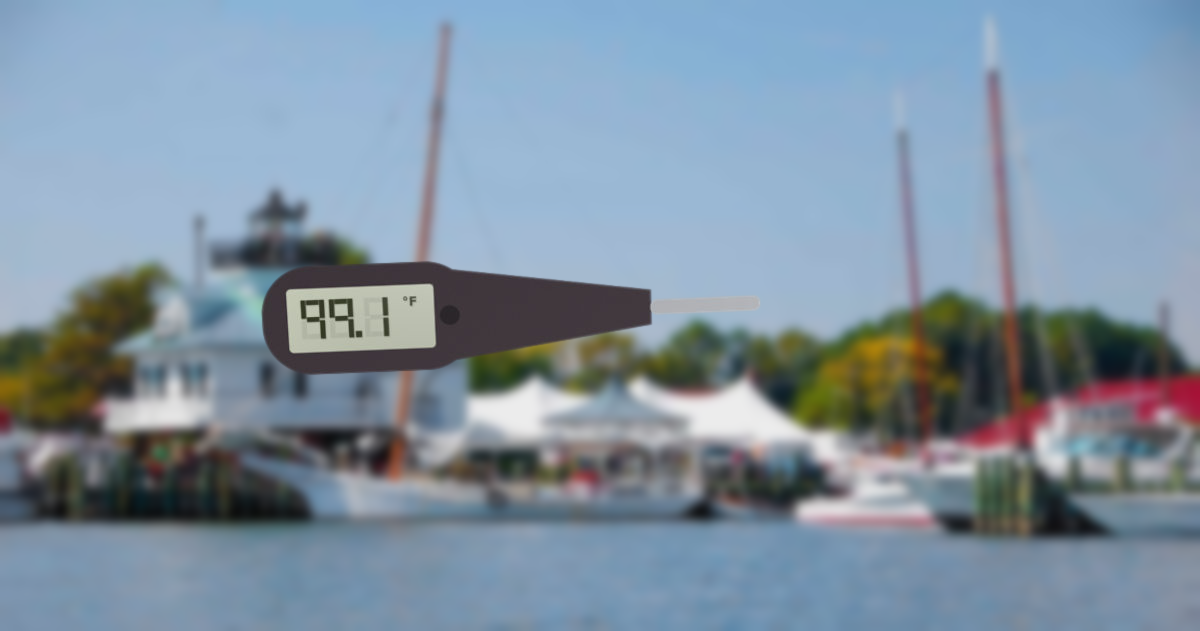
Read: value=99.1 unit=°F
